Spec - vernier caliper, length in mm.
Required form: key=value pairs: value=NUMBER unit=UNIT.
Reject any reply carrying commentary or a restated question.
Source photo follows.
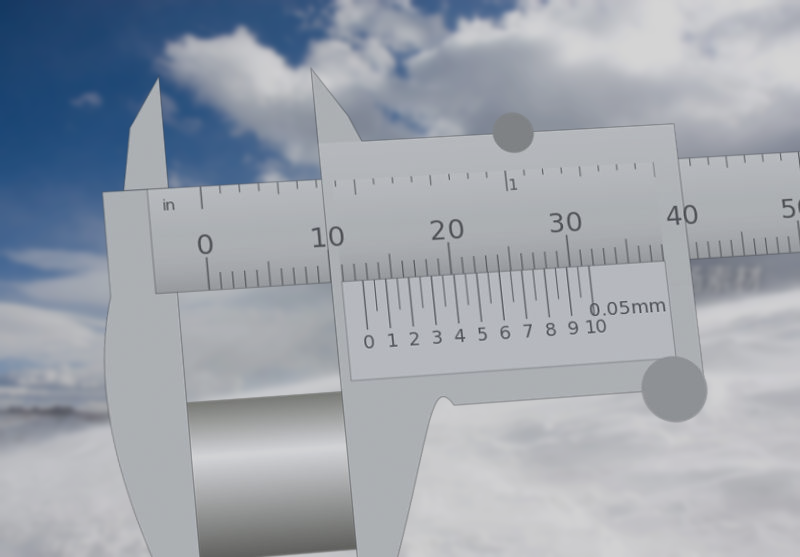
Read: value=12.6 unit=mm
